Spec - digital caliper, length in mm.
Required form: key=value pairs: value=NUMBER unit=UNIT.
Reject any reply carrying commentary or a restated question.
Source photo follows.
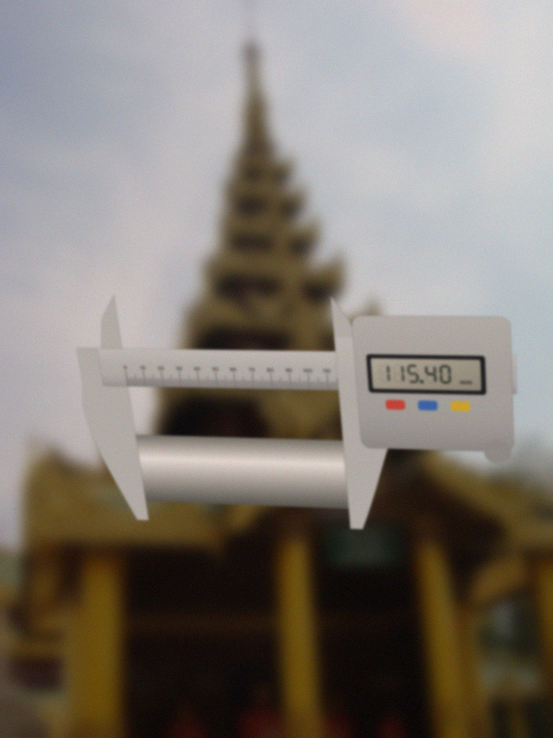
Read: value=115.40 unit=mm
